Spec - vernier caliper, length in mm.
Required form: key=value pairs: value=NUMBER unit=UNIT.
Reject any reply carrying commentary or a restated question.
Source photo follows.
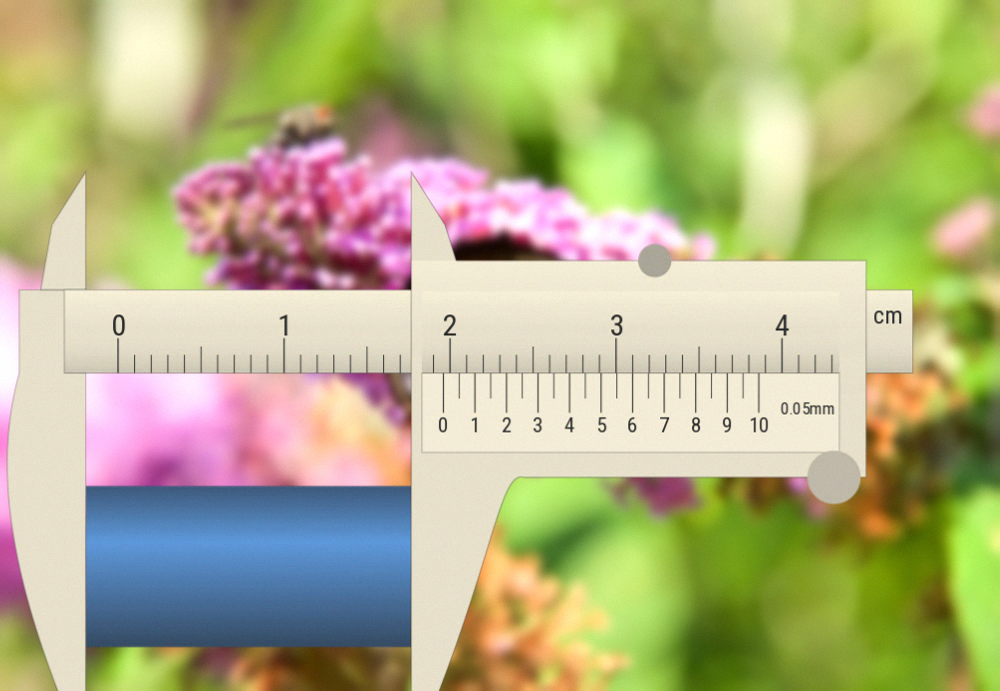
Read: value=19.6 unit=mm
